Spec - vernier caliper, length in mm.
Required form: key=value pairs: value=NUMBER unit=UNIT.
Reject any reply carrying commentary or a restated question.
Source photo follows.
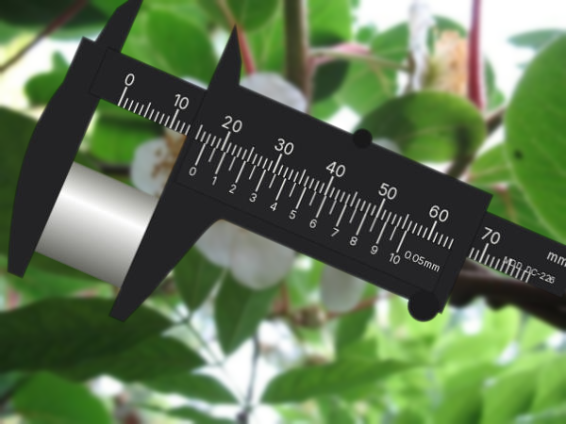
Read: value=16.8 unit=mm
